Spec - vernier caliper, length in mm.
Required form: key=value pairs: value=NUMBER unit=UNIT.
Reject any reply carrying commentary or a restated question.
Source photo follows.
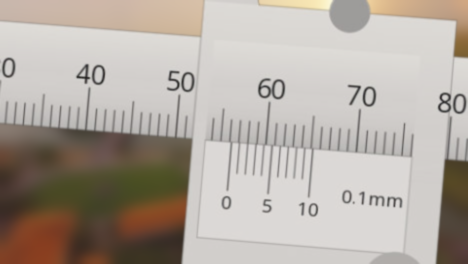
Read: value=56.2 unit=mm
